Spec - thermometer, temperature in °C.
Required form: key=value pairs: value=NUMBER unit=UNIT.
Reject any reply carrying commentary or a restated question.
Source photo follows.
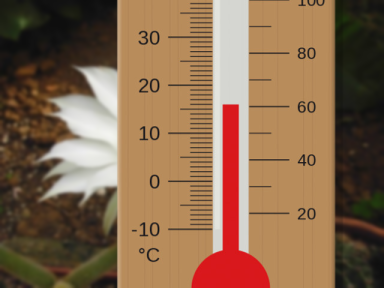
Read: value=16 unit=°C
